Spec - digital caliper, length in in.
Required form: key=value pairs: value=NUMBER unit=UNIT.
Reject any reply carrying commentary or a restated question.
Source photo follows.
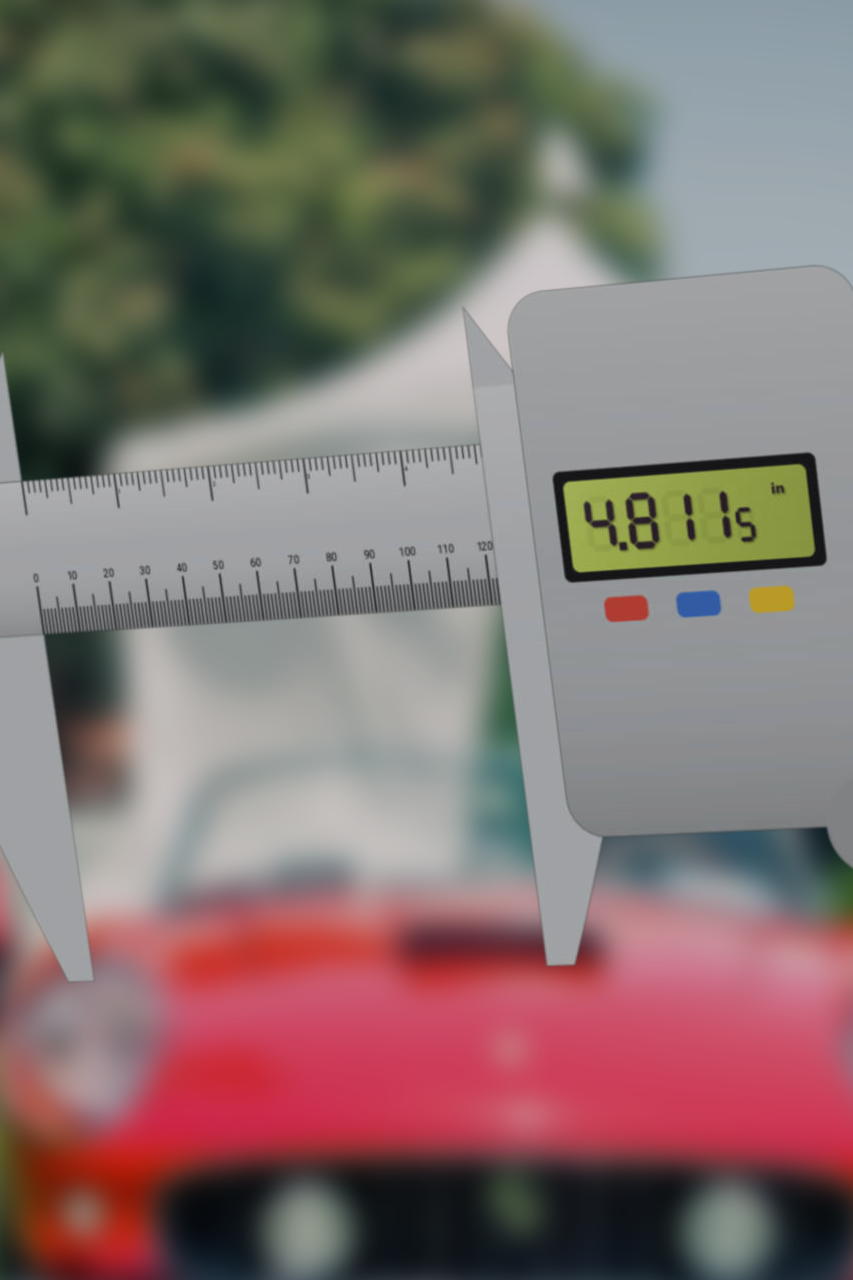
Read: value=4.8115 unit=in
